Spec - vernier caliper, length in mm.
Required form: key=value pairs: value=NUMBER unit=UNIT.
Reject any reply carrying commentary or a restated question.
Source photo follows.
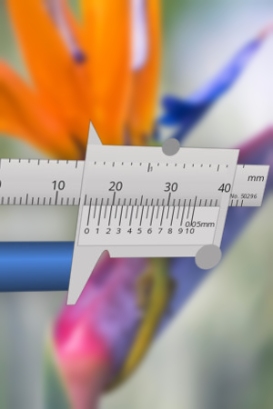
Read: value=16.0 unit=mm
